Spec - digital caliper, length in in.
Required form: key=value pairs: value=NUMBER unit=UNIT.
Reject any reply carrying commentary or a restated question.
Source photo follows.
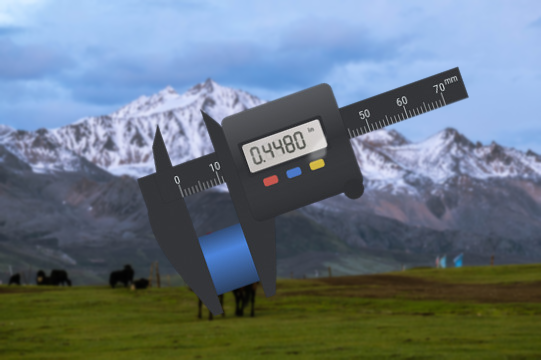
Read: value=0.4480 unit=in
